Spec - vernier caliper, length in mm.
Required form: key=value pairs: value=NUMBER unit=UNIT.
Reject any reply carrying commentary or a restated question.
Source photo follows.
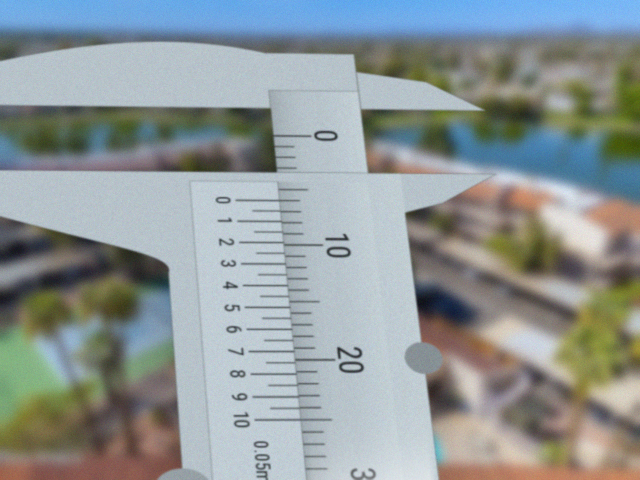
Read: value=6.0 unit=mm
